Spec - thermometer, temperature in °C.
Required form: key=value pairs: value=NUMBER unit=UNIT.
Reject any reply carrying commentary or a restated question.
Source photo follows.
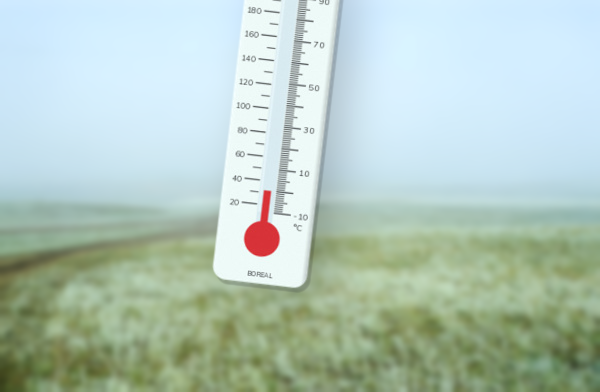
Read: value=0 unit=°C
